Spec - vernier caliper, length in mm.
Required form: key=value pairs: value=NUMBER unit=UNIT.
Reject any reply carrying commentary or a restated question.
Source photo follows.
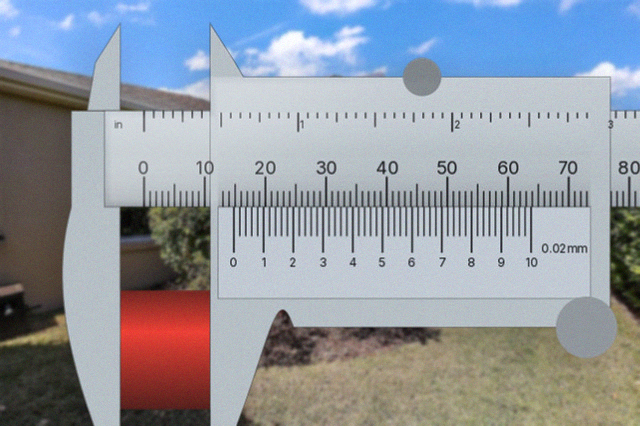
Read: value=14.8 unit=mm
